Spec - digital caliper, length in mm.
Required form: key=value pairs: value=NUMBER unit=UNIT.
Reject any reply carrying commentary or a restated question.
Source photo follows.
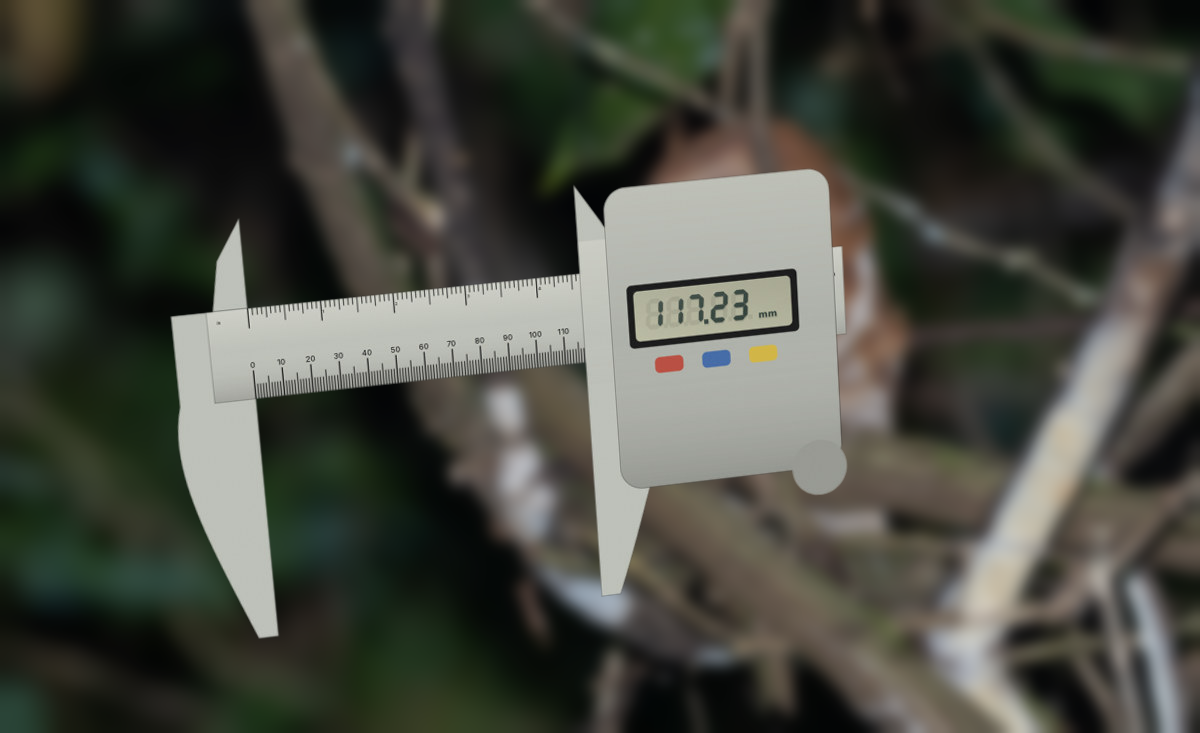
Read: value=117.23 unit=mm
